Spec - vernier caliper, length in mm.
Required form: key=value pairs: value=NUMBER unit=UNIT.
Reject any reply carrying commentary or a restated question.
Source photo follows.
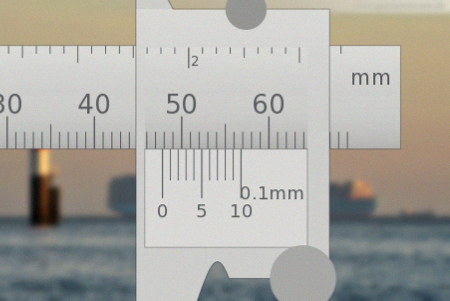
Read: value=47.8 unit=mm
